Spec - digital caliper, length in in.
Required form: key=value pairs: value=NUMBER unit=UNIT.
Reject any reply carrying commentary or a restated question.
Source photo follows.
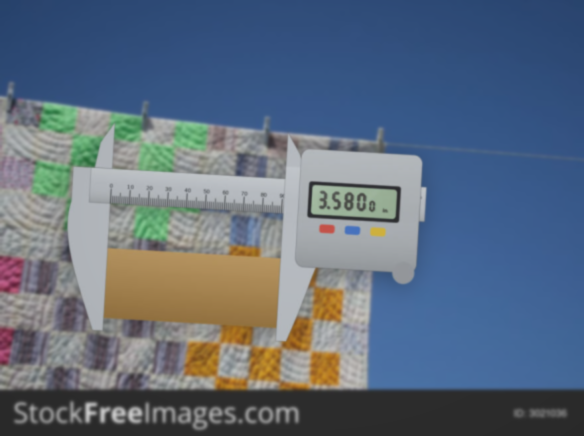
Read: value=3.5800 unit=in
